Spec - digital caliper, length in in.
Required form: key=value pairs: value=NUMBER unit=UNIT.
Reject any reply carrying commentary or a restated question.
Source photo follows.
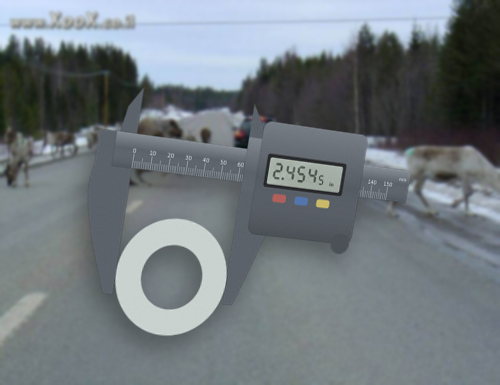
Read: value=2.4545 unit=in
